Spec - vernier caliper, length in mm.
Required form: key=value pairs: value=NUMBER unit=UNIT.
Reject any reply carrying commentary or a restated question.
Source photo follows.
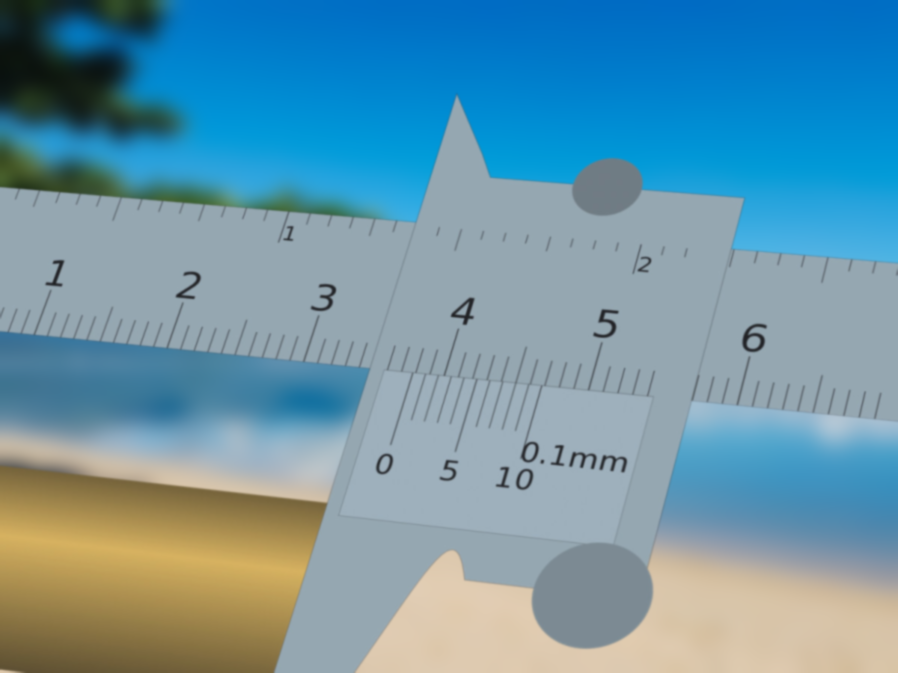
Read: value=37.8 unit=mm
